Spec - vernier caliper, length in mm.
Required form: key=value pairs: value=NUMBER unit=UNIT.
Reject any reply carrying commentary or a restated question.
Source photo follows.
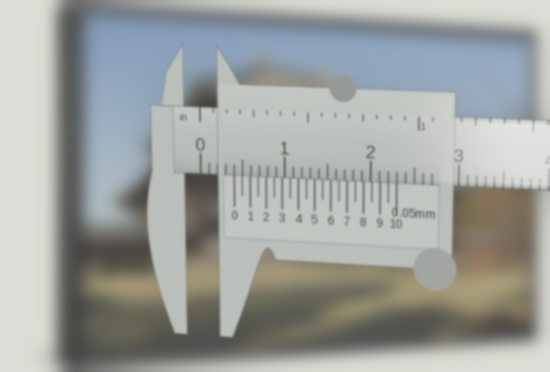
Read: value=4.0 unit=mm
